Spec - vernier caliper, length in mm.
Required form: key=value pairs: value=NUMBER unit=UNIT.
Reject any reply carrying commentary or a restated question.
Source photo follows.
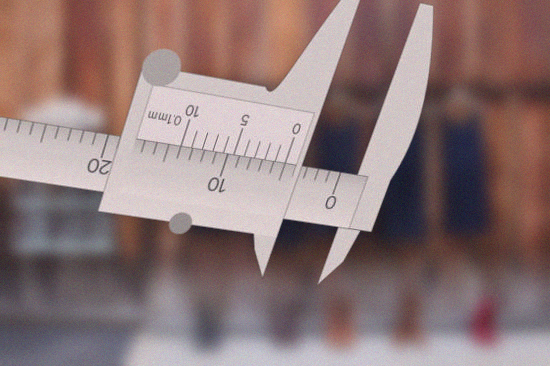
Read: value=5.0 unit=mm
